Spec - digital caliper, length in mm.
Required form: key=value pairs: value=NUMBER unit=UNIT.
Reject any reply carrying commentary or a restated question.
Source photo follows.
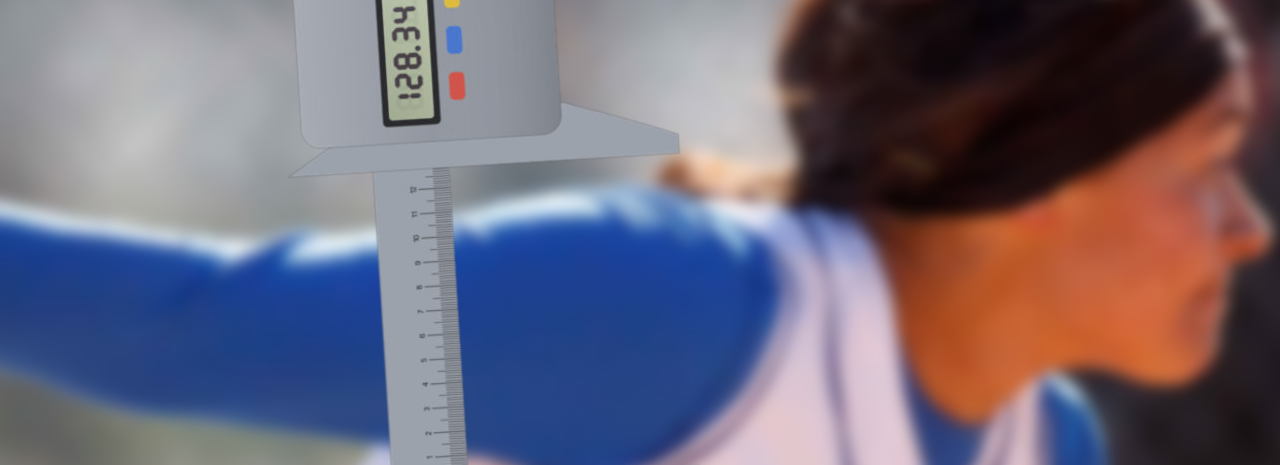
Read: value=128.34 unit=mm
